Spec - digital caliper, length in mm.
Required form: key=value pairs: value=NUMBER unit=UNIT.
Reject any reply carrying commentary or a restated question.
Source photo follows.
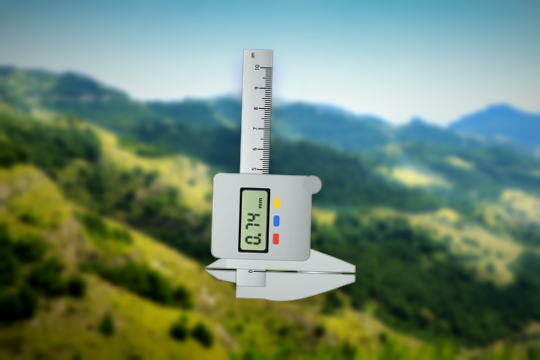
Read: value=0.74 unit=mm
